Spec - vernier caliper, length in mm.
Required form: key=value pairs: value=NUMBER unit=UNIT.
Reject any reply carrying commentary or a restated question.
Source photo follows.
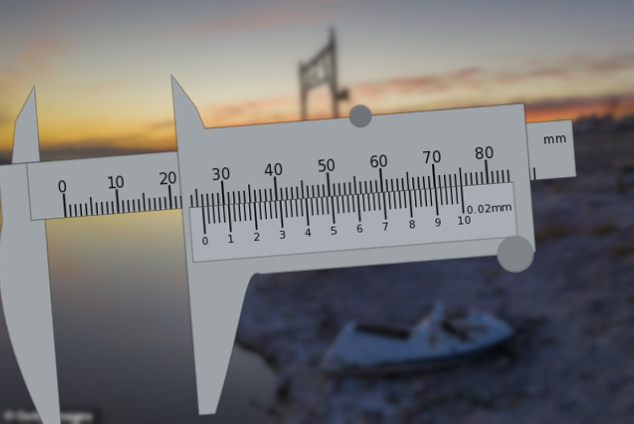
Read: value=26.0 unit=mm
